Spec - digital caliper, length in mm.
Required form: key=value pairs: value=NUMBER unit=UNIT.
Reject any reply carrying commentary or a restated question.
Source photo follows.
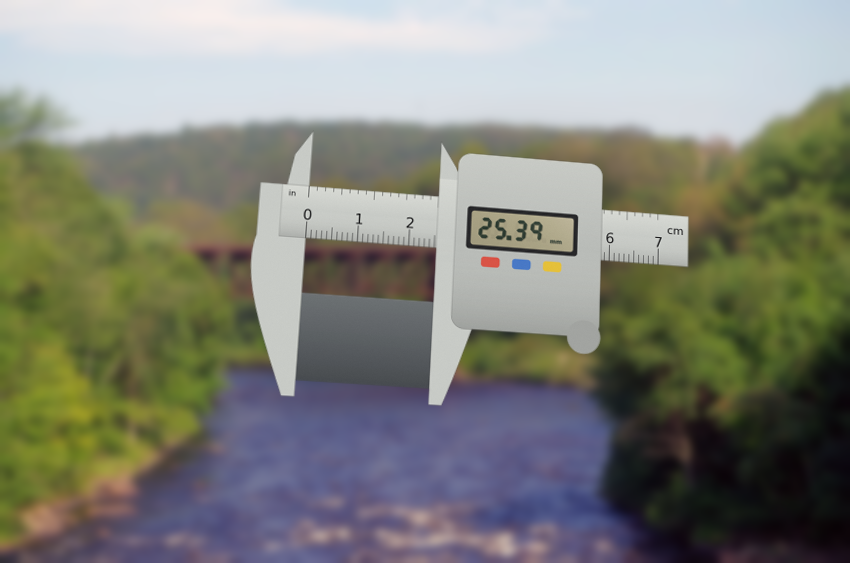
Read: value=25.39 unit=mm
